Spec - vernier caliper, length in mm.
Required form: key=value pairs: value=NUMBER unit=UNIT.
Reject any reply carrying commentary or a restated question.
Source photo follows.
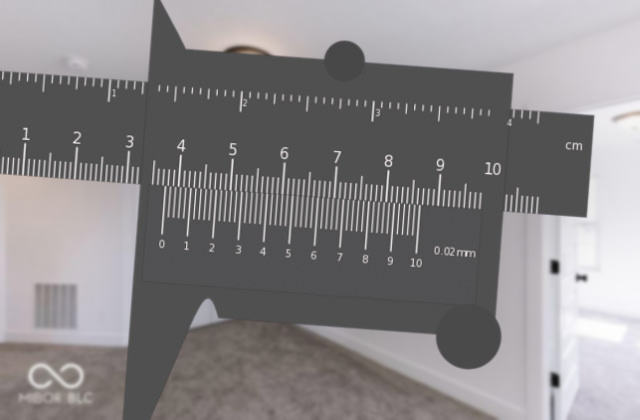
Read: value=37.5 unit=mm
